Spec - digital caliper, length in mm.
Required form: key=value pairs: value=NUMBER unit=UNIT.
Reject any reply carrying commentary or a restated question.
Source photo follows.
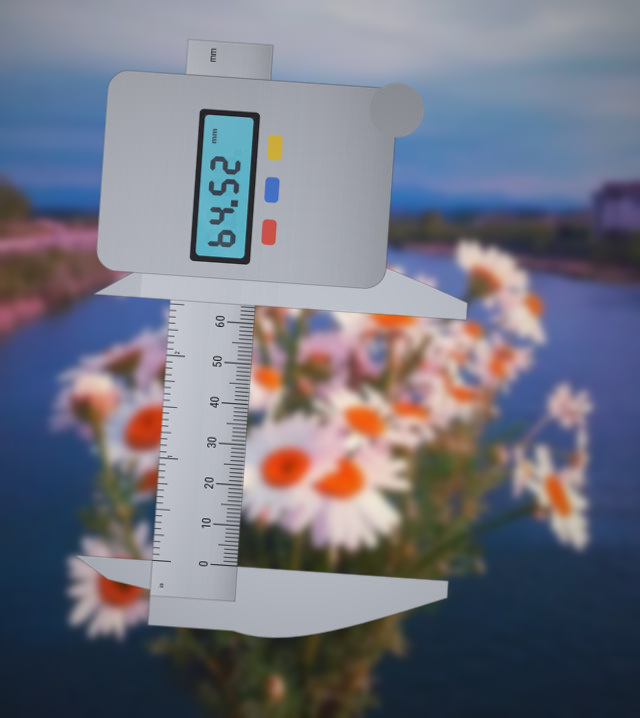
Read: value=64.52 unit=mm
